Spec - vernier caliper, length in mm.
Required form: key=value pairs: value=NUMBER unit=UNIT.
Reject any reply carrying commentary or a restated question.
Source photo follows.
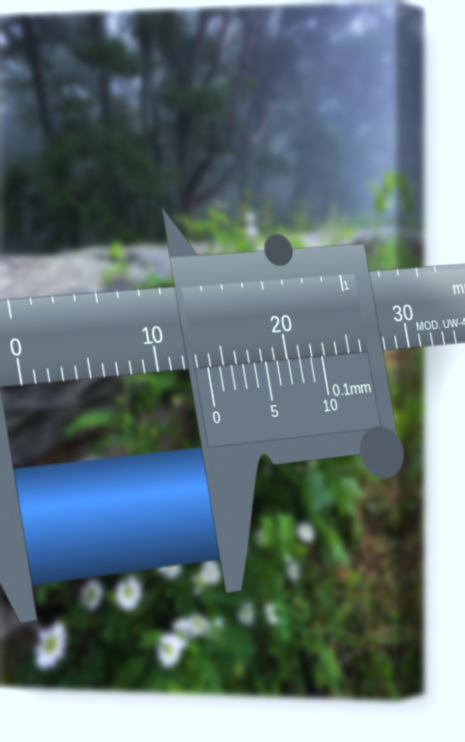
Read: value=13.8 unit=mm
